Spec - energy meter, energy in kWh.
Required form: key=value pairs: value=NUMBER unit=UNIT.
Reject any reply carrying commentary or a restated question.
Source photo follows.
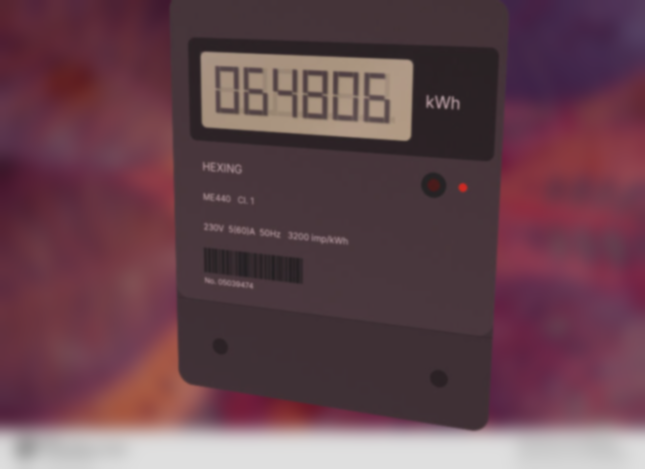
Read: value=64806 unit=kWh
